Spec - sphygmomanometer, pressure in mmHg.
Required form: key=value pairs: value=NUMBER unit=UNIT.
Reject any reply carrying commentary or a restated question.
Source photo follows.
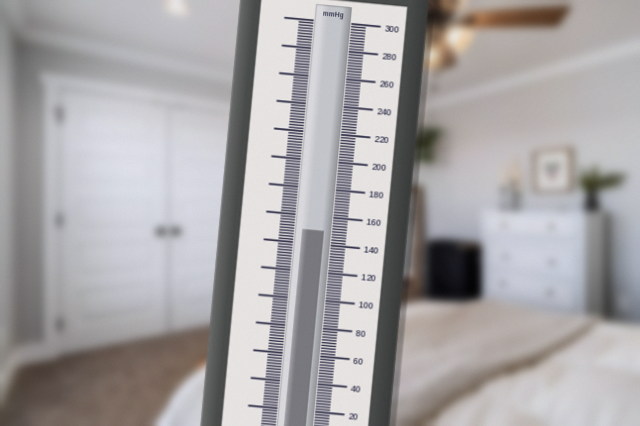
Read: value=150 unit=mmHg
